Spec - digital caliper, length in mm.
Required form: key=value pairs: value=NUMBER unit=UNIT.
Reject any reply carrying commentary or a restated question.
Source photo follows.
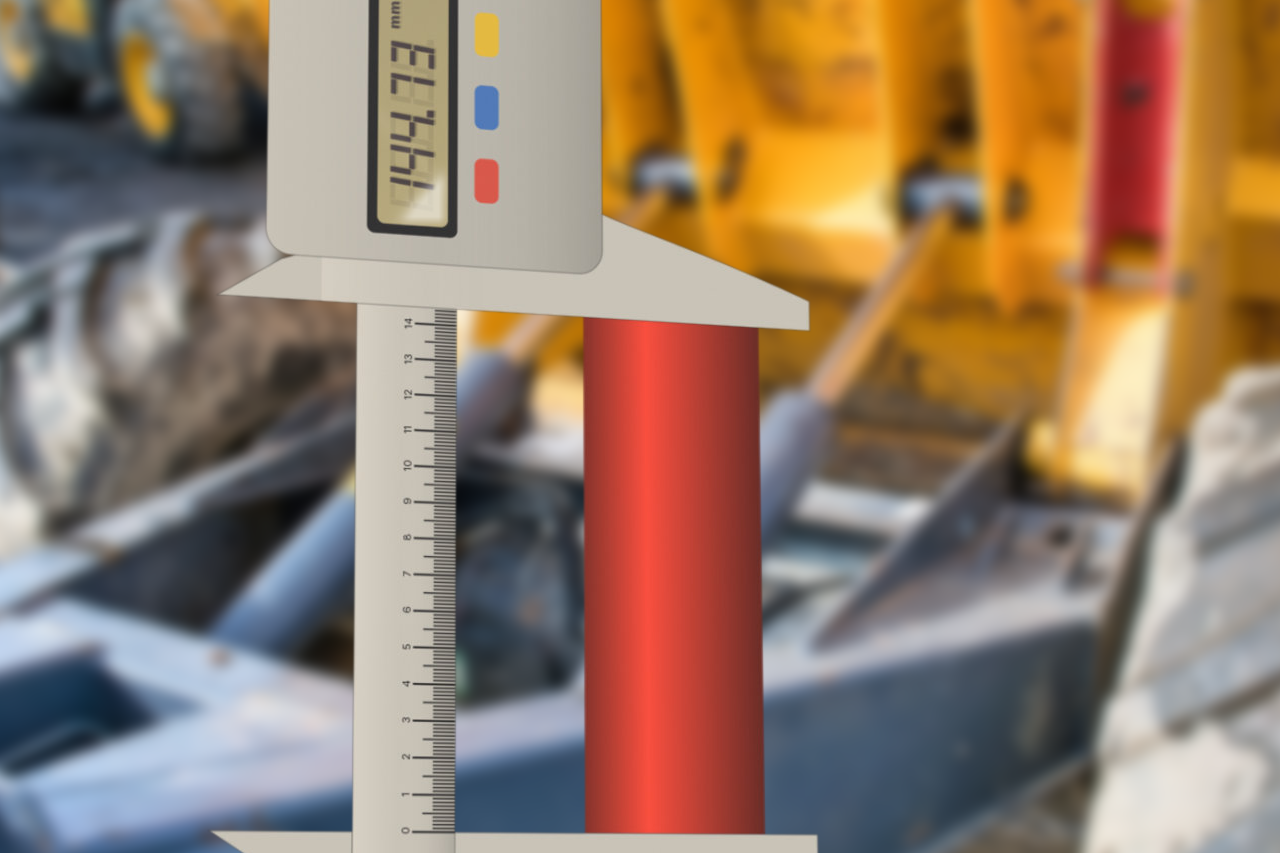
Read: value=144.73 unit=mm
